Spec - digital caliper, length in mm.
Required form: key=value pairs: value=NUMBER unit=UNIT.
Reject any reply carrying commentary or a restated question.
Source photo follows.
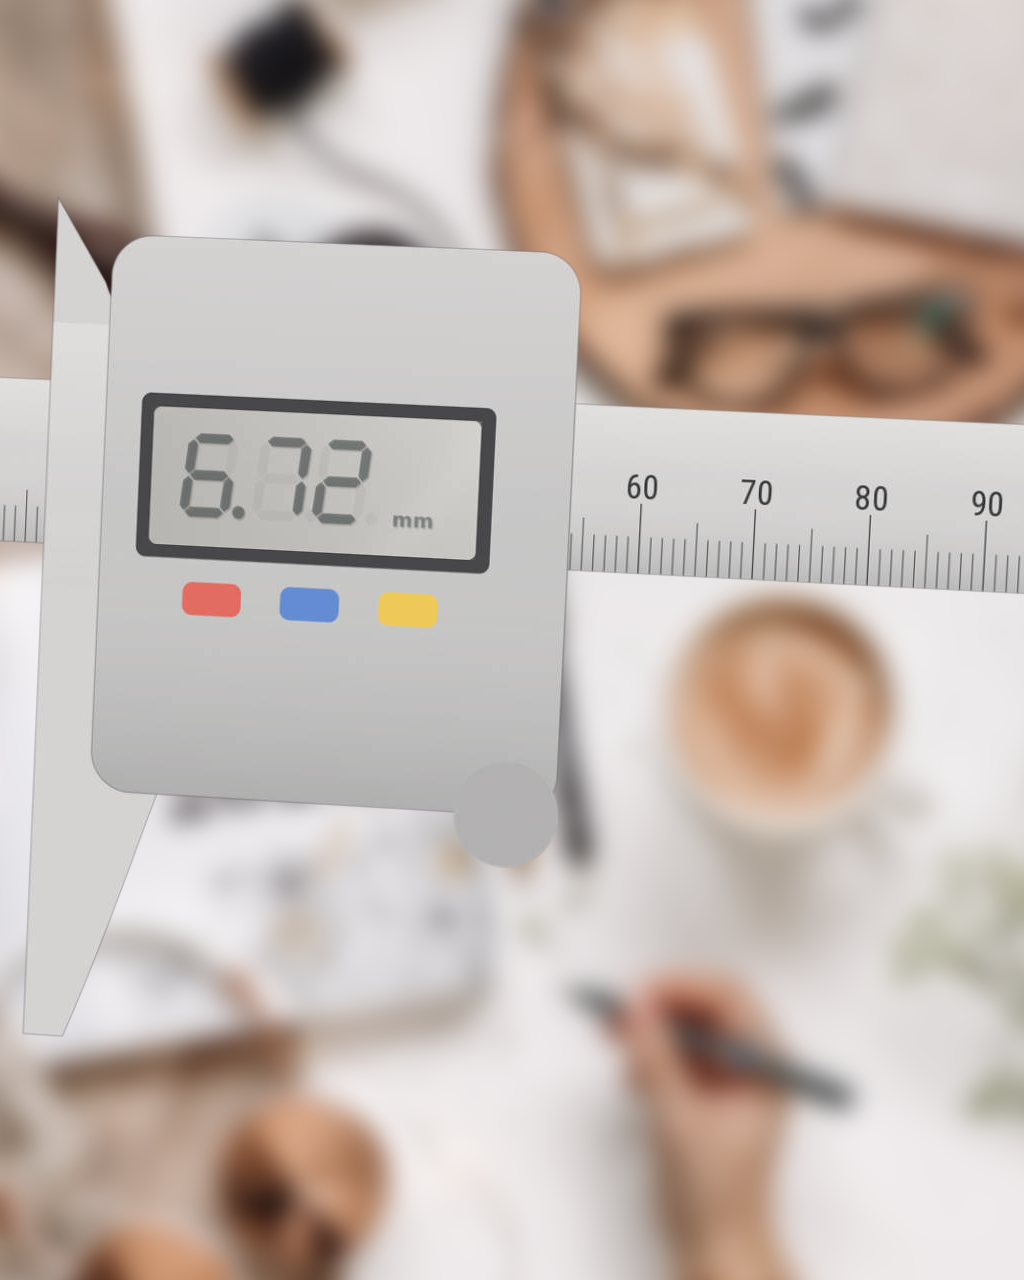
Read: value=6.72 unit=mm
